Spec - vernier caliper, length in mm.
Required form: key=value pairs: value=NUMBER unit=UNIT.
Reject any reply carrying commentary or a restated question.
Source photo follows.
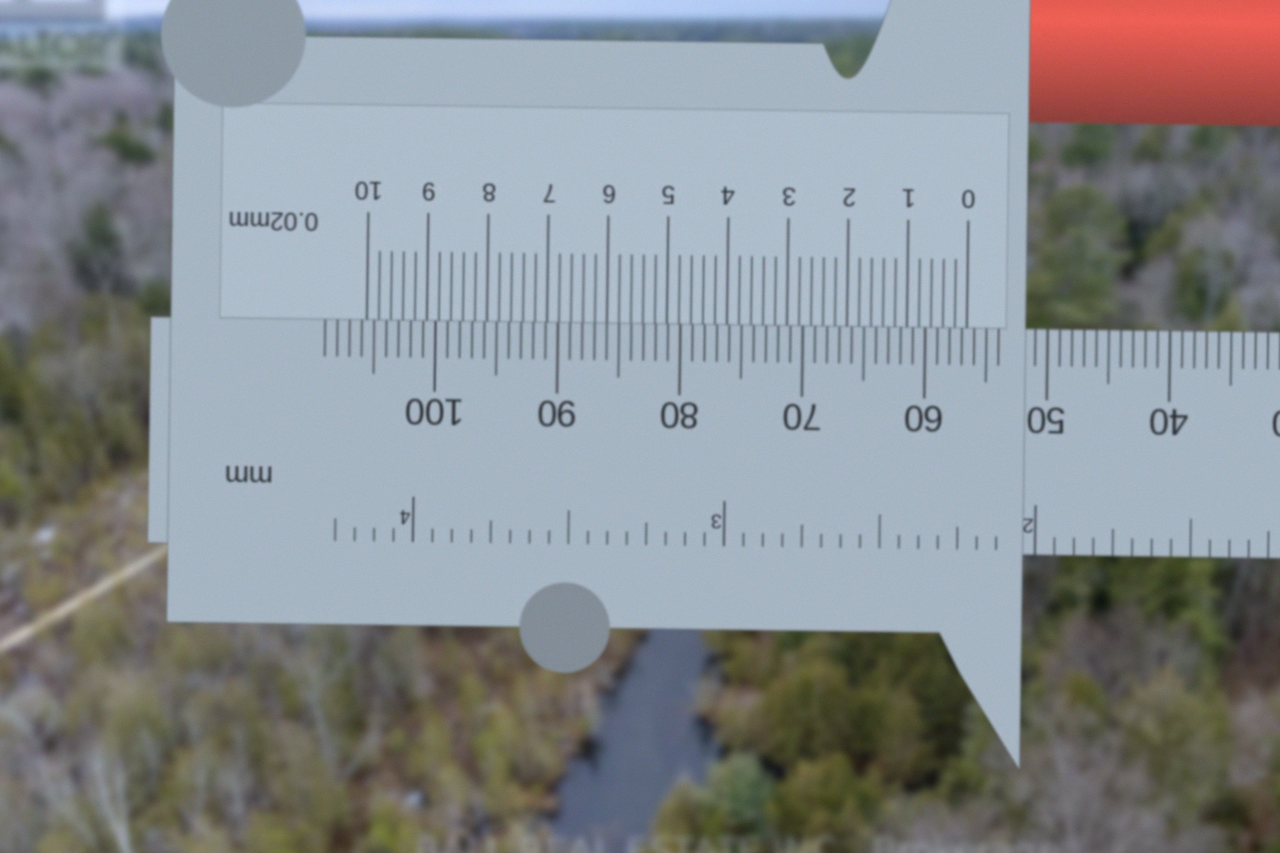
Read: value=56.6 unit=mm
